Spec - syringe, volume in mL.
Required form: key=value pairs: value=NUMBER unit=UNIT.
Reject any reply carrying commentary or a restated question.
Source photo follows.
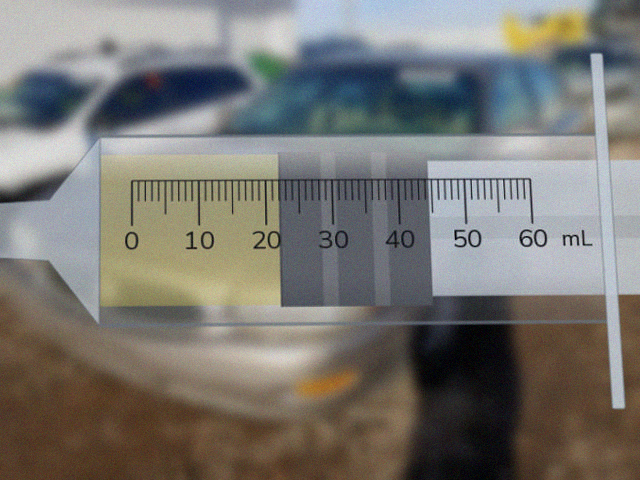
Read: value=22 unit=mL
